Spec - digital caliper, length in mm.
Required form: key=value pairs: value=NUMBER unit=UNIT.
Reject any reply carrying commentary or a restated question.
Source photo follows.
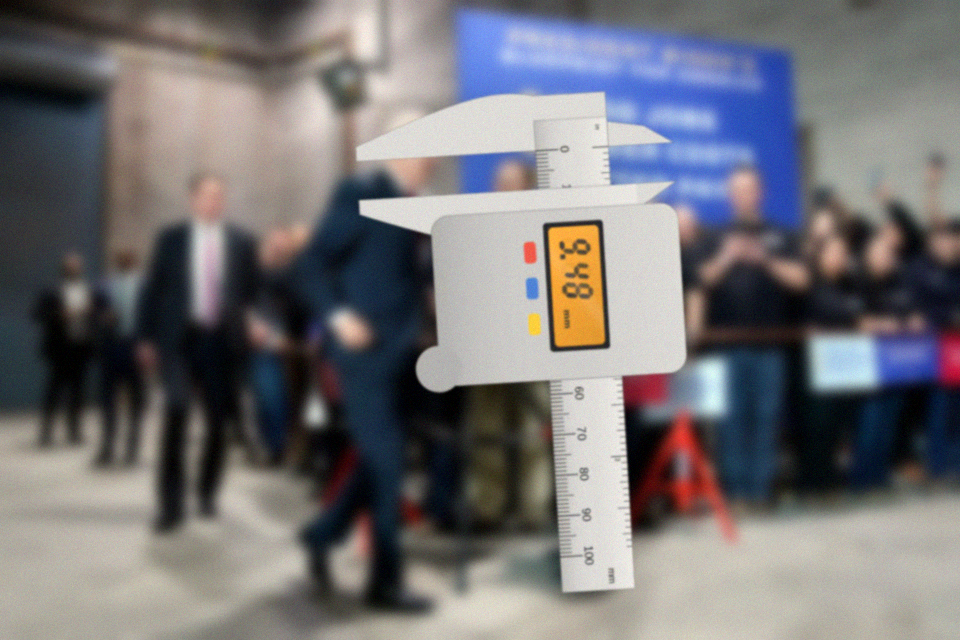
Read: value=9.48 unit=mm
